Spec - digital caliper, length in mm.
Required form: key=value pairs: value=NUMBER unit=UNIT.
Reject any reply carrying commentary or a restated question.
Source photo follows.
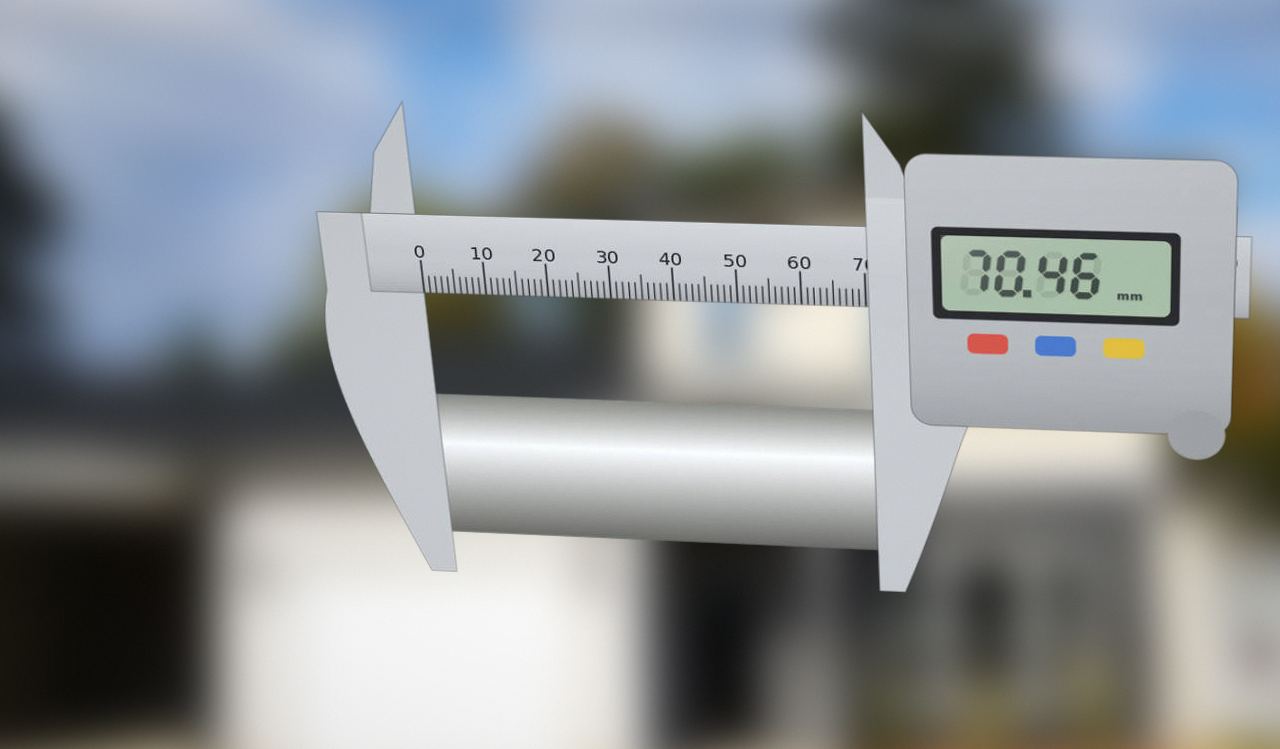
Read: value=70.46 unit=mm
